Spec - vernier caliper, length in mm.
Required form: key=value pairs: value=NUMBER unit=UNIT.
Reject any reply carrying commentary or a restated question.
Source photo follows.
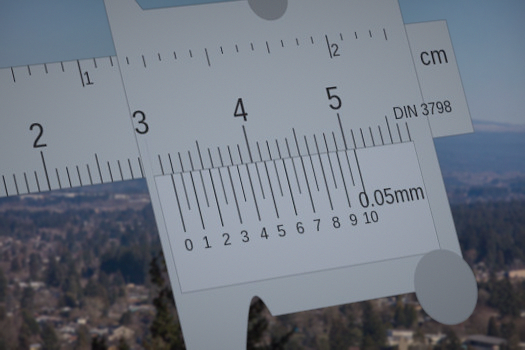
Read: value=31.8 unit=mm
